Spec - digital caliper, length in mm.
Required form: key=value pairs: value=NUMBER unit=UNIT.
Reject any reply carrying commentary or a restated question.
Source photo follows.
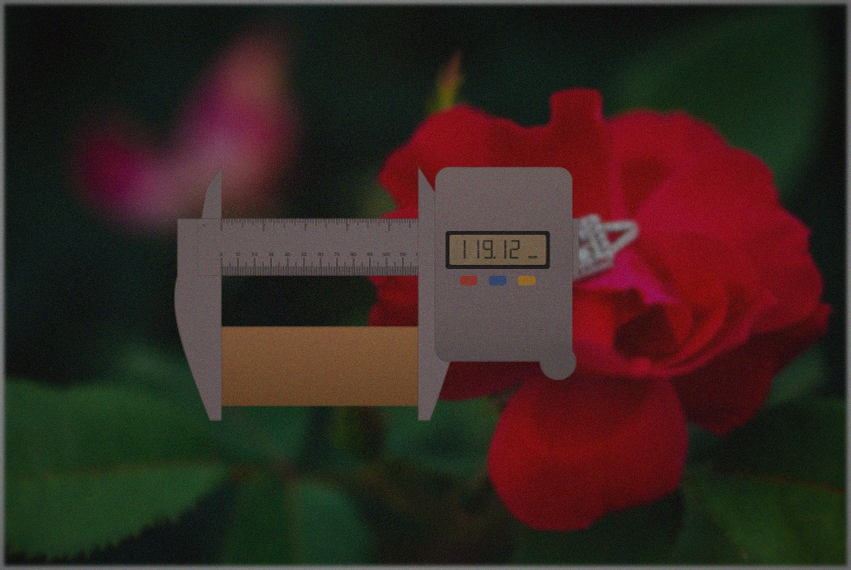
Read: value=119.12 unit=mm
